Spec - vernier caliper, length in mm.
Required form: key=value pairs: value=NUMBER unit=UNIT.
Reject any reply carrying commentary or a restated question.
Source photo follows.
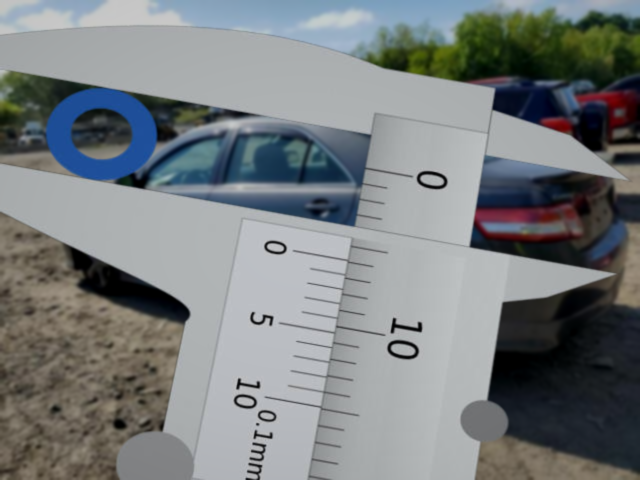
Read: value=5.9 unit=mm
